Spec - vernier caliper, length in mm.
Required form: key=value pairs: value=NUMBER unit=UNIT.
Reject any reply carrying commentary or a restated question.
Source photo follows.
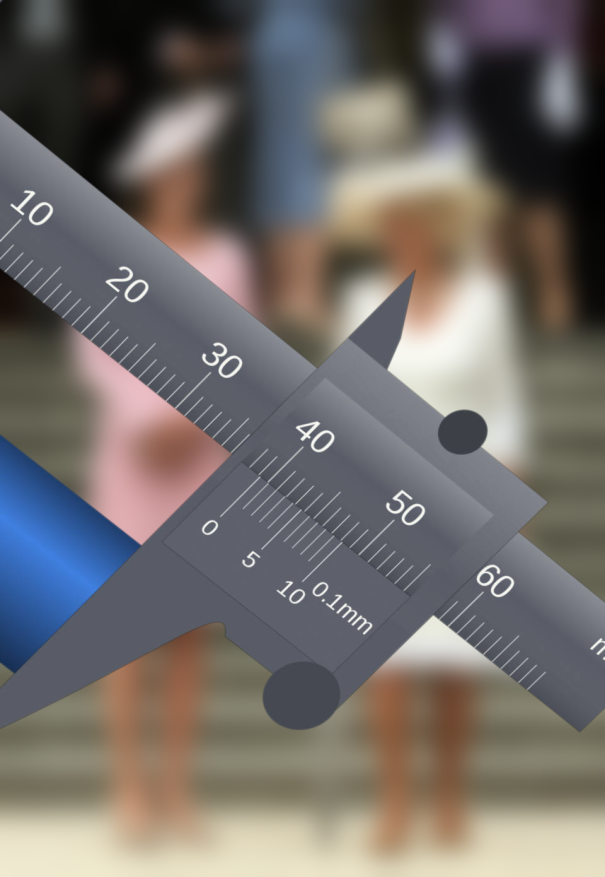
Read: value=39.2 unit=mm
